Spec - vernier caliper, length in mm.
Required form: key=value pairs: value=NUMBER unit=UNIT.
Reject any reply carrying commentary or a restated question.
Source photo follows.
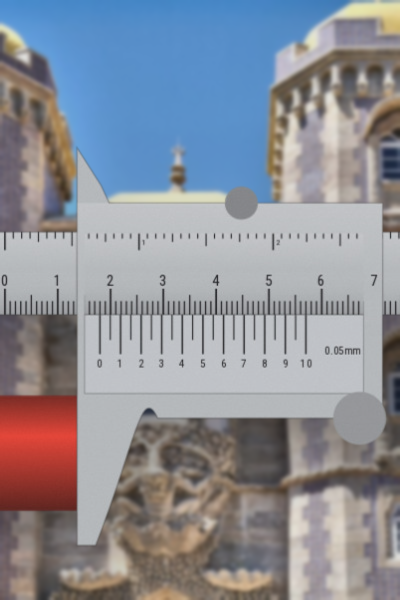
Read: value=18.0 unit=mm
